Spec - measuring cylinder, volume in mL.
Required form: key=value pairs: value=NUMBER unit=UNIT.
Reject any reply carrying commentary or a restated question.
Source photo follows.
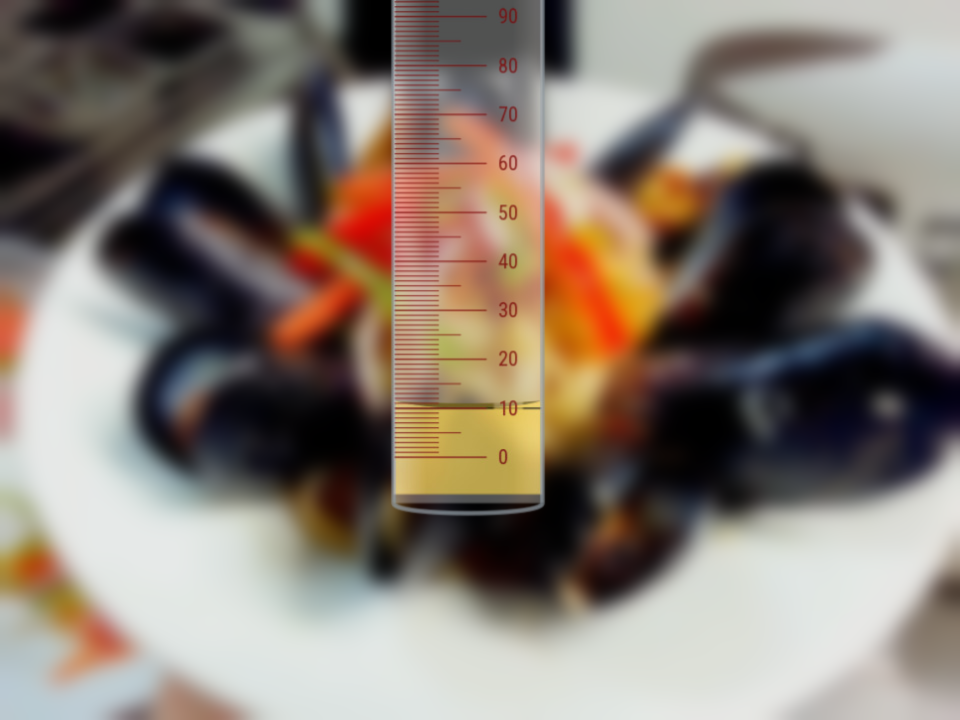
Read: value=10 unit=mL
